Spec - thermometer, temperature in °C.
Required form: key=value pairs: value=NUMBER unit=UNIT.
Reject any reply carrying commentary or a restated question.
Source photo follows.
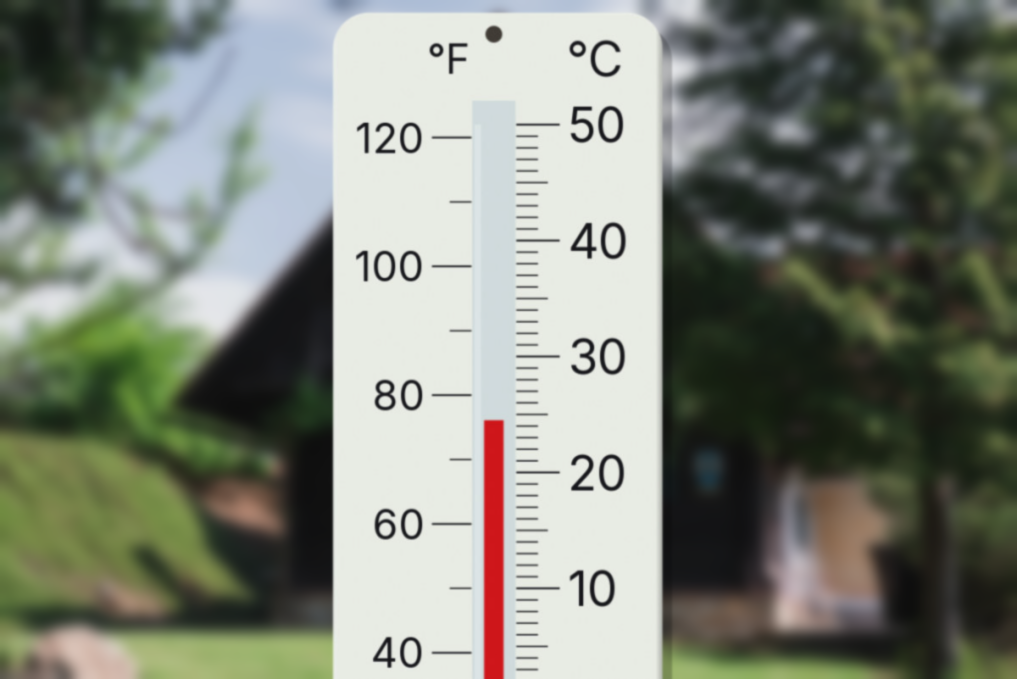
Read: value=24.5 unit=°C
